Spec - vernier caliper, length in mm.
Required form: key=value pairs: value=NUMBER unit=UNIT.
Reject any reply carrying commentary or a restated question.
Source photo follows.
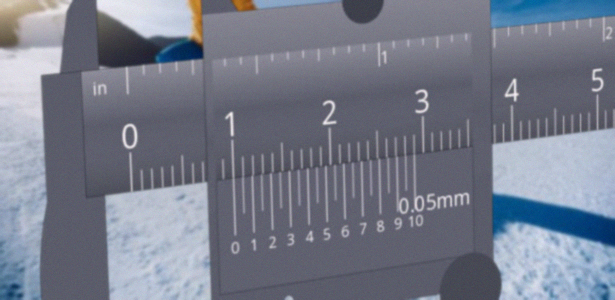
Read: value=10.0 unit=mm
